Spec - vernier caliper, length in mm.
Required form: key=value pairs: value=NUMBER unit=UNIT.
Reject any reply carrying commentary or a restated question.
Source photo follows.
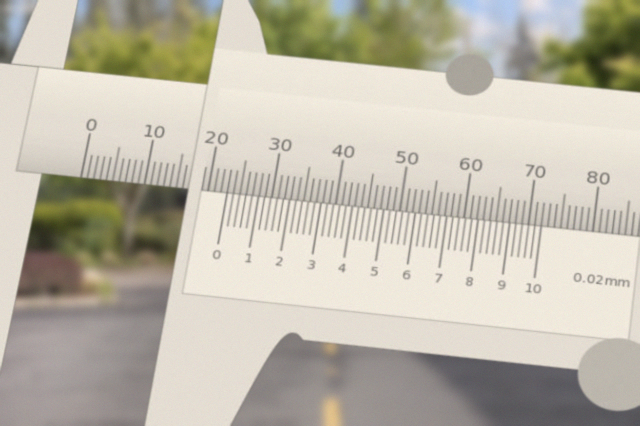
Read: value=23.0 unit=mm
